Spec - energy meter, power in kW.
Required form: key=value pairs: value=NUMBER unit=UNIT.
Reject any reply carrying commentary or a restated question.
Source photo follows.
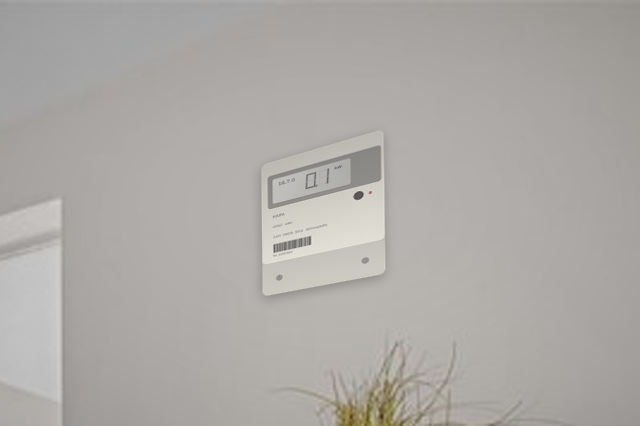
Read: value=0.1 unit=kW
